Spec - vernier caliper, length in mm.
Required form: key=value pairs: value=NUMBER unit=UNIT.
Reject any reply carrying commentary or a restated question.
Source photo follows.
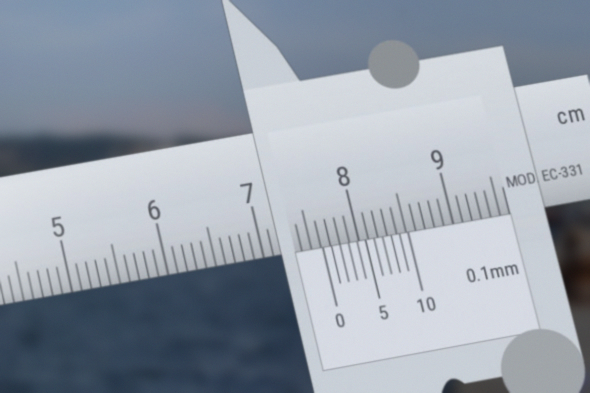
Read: value=76.2 unit=mm
